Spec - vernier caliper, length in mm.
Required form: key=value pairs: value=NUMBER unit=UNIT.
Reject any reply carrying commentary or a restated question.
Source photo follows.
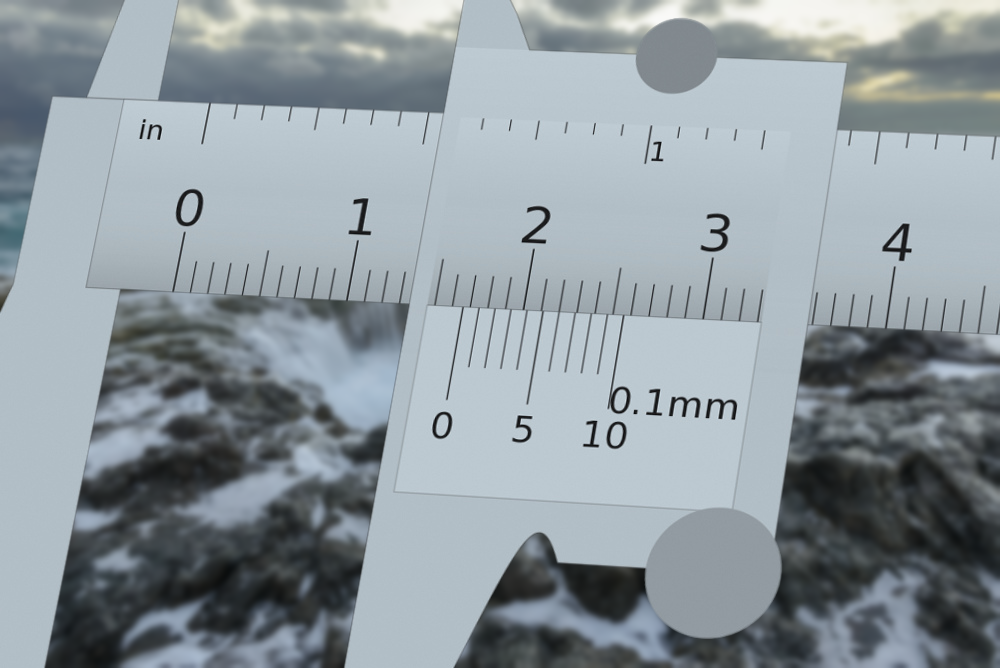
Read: value=16.6 unit=mm
